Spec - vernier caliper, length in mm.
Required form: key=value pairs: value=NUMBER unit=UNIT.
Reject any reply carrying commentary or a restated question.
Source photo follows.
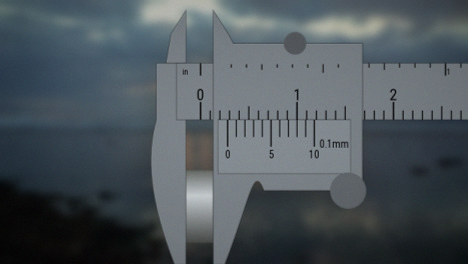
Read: value=2.8 unit=mm
